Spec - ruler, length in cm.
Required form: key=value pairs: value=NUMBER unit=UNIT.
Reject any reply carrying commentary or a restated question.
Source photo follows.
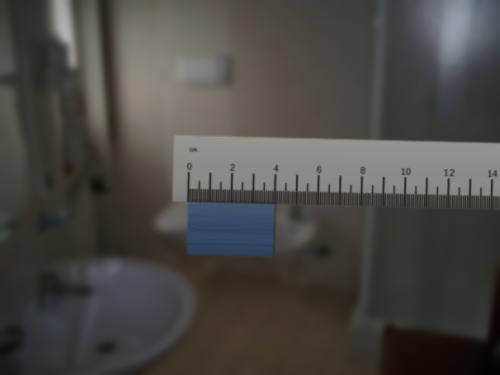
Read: value=4 unit=cm
